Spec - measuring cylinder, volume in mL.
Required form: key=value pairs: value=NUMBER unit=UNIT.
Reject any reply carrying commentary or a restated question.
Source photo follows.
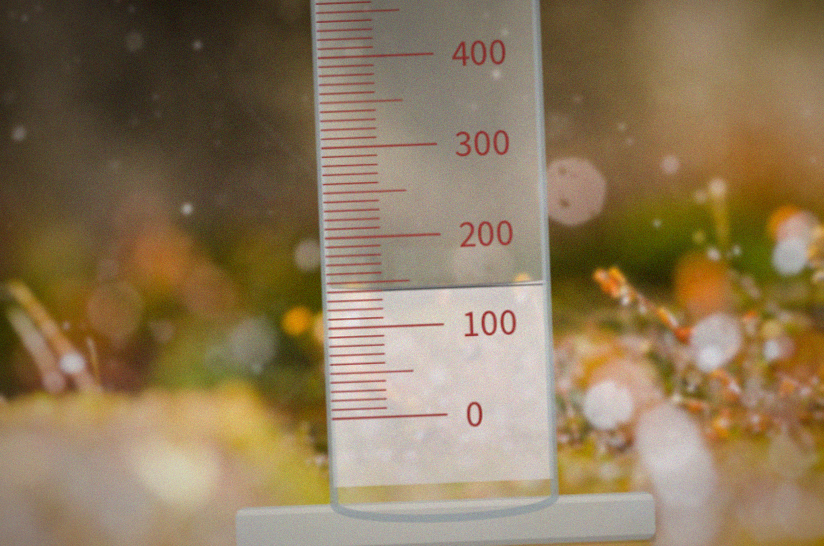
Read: value=140 unit=mL
